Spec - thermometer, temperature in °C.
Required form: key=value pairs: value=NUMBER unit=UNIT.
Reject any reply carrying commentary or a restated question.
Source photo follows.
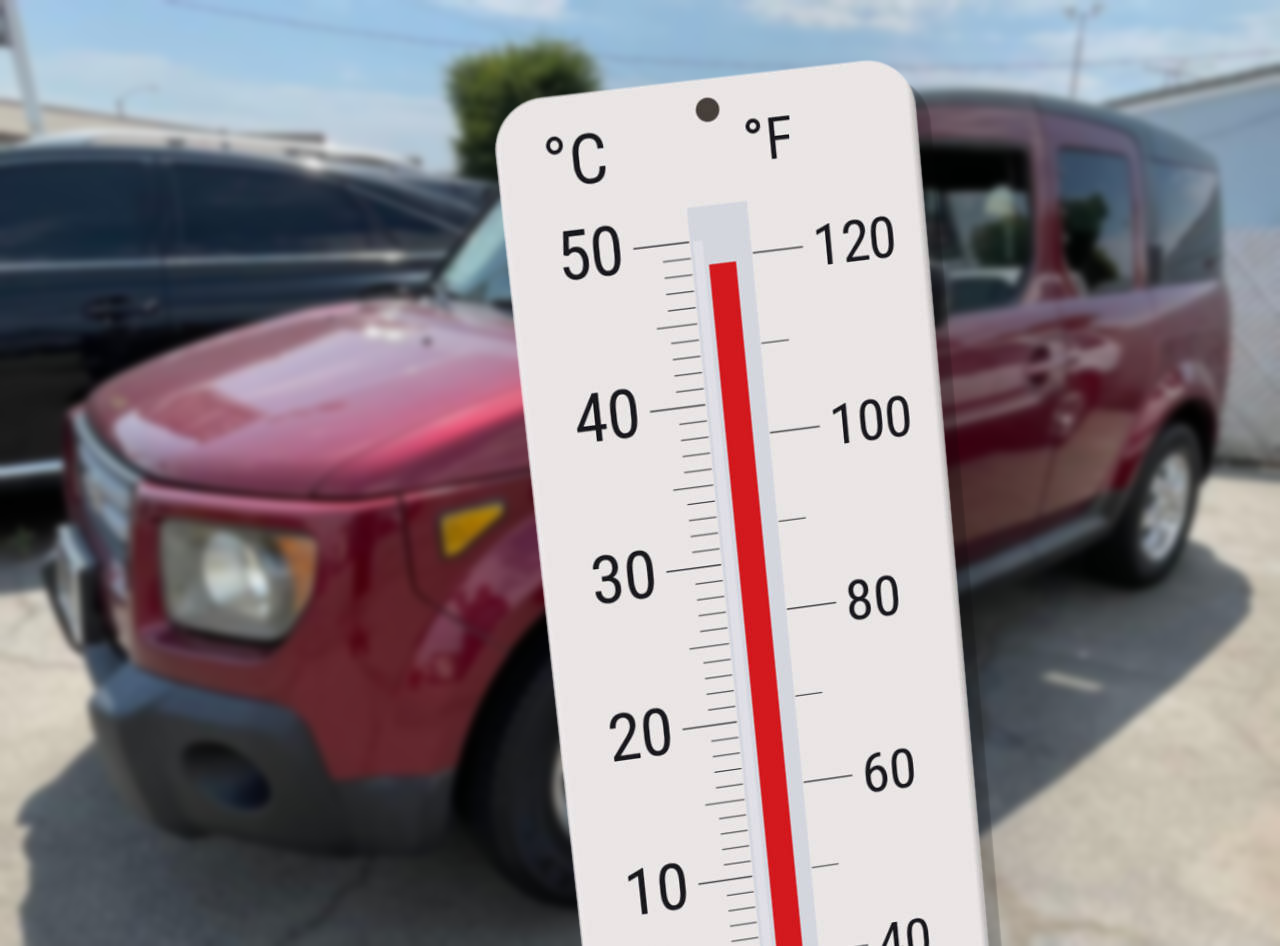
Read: value=48.5 unit=°C
